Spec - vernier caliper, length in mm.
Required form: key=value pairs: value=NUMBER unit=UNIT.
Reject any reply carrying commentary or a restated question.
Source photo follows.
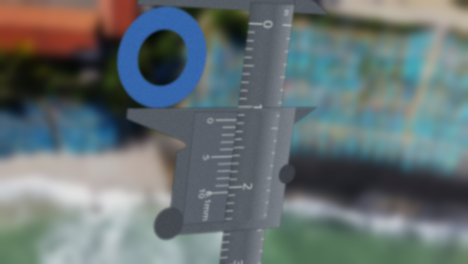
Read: value=11.6 unit=mm
